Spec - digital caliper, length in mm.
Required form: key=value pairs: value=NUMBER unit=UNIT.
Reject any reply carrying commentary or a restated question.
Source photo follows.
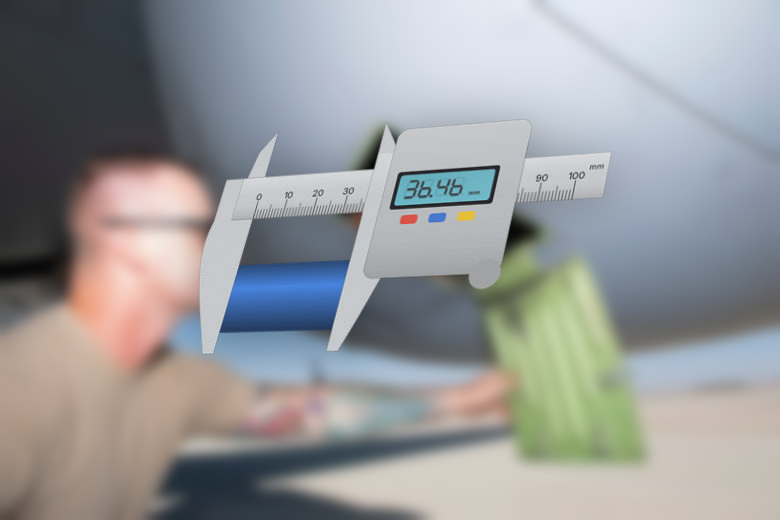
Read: value=36.46 unit=mm
